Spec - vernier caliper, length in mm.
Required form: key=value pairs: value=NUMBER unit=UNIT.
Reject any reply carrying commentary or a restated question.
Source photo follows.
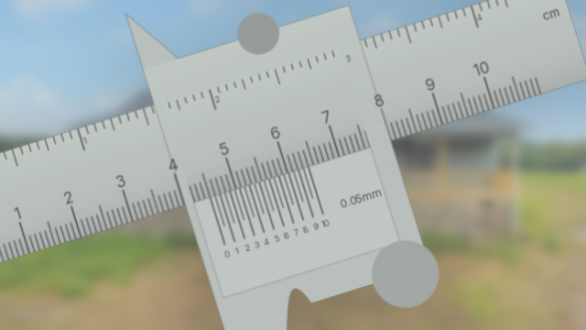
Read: value=45.0 unit=mm
